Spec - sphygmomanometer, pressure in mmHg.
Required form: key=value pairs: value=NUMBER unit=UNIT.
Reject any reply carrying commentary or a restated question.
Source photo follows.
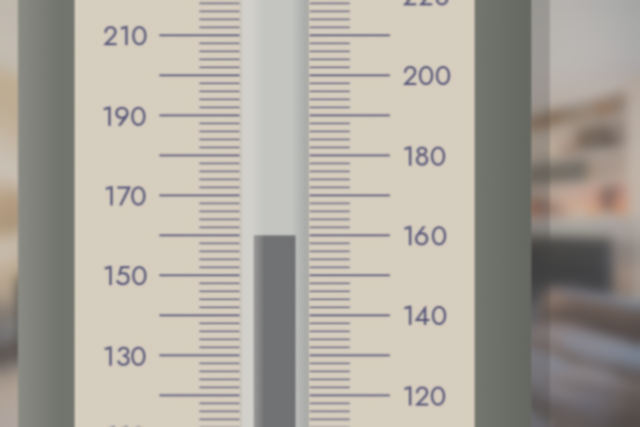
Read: value=160 unit=mmHg
